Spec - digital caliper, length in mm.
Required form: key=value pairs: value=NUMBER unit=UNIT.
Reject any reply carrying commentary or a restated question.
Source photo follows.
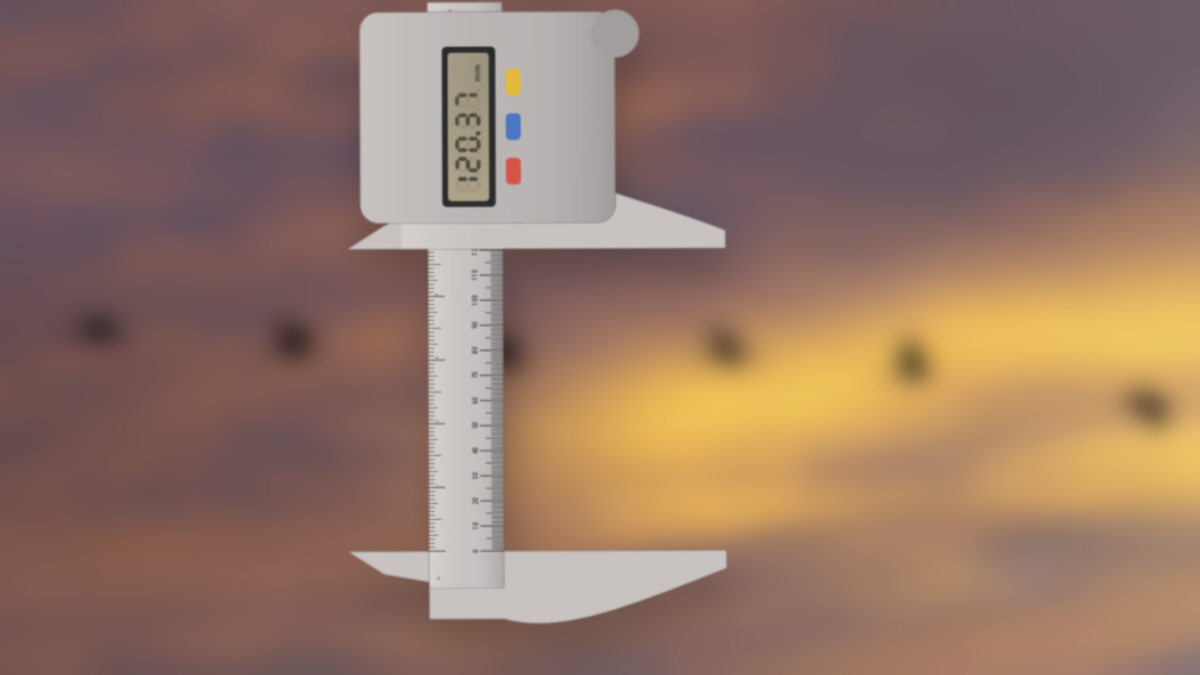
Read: value=120.37 unit=mm
